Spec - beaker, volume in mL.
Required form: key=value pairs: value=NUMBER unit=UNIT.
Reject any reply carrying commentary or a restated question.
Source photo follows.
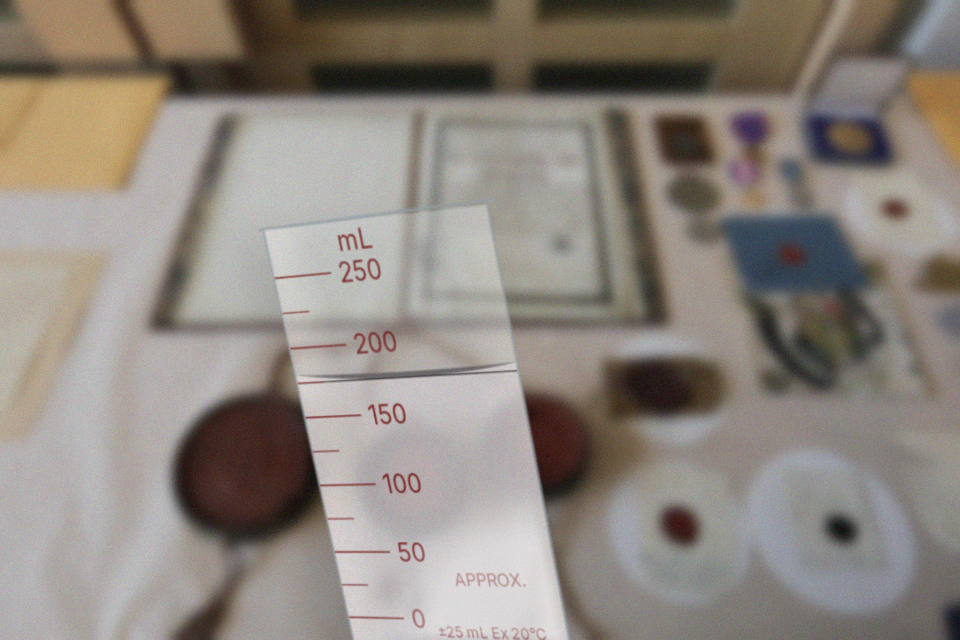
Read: value=175 unit=mL
